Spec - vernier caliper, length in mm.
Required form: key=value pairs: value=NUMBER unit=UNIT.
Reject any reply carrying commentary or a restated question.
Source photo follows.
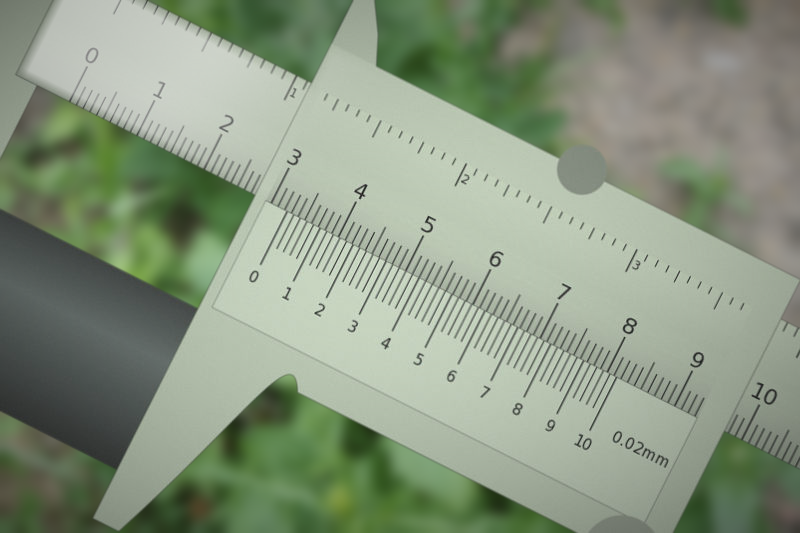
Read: value=32.4 unit=mm
